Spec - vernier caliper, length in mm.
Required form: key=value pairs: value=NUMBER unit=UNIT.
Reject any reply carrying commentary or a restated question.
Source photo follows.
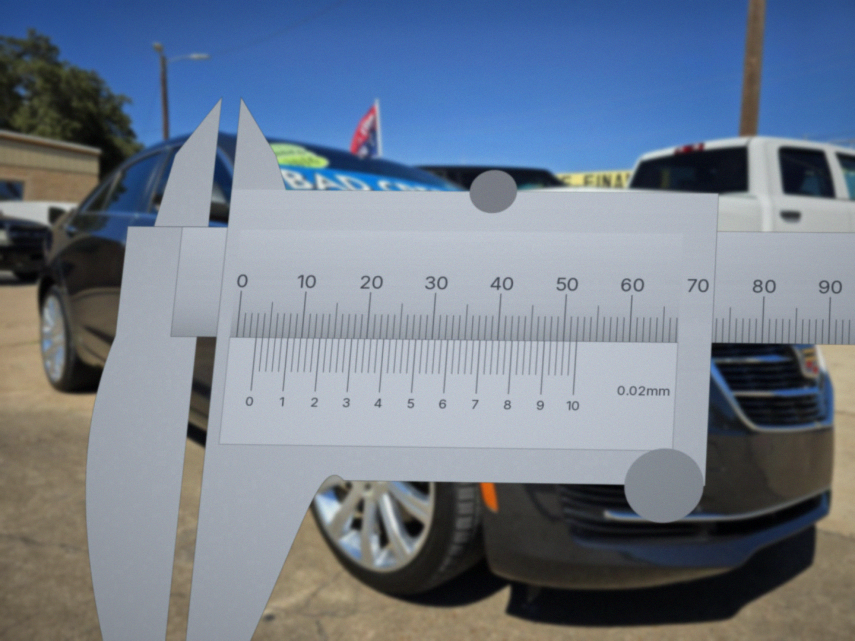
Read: value=3.0 unit=mm
